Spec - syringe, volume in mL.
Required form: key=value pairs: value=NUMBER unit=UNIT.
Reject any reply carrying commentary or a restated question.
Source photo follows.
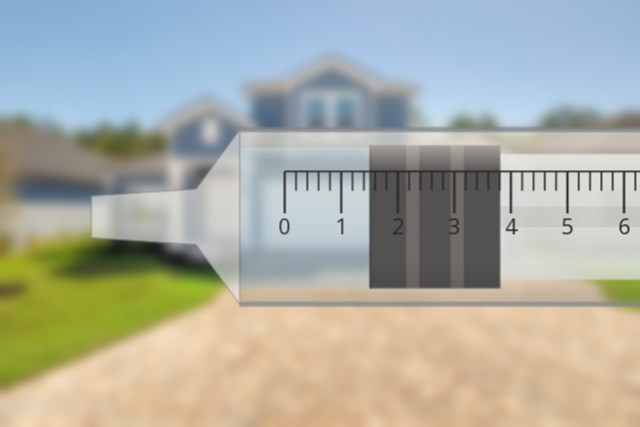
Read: value=1.5 unit=mL
